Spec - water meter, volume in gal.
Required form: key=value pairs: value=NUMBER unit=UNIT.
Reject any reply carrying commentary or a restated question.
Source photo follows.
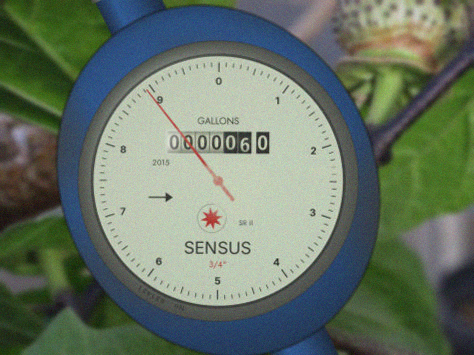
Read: value=58.9 unit=gal
